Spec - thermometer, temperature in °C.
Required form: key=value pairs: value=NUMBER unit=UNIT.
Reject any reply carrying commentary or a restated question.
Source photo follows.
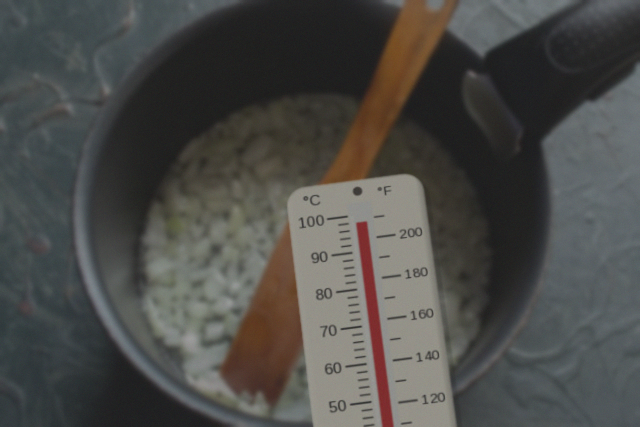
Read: value=98 unit=°C
